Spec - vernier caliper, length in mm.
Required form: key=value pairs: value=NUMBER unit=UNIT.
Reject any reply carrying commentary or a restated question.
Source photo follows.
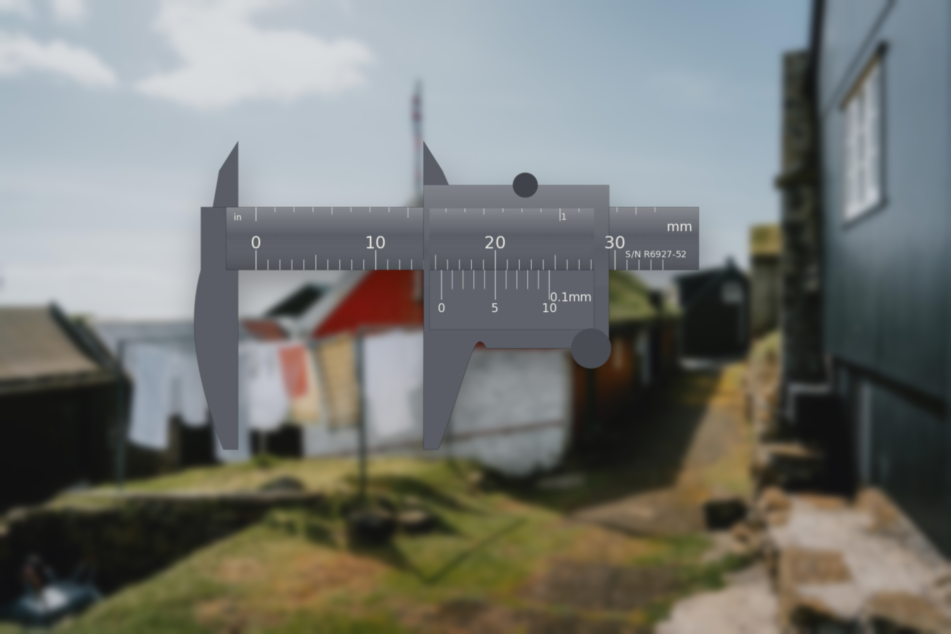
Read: value=15.5 unit=mm
